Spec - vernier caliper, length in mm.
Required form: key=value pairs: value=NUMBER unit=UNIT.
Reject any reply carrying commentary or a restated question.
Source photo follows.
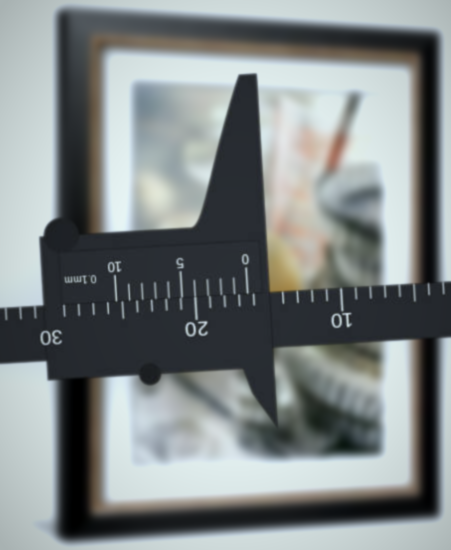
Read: value=16.4 unit=mm
